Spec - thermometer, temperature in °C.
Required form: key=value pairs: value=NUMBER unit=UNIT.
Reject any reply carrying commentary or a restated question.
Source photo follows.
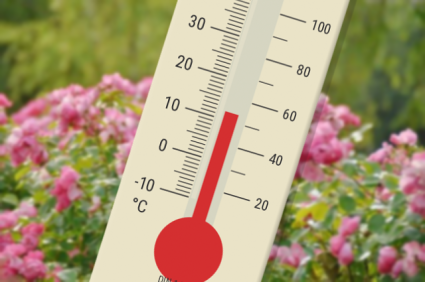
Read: value=12 unit=°C
